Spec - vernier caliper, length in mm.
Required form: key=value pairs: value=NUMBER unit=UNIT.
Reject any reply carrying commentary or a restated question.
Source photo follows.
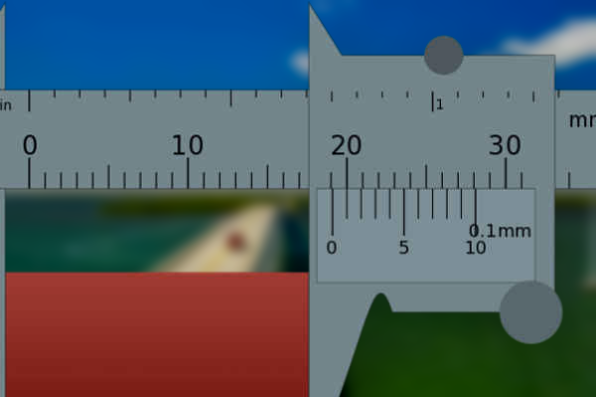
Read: value=19.1 unit=mm
